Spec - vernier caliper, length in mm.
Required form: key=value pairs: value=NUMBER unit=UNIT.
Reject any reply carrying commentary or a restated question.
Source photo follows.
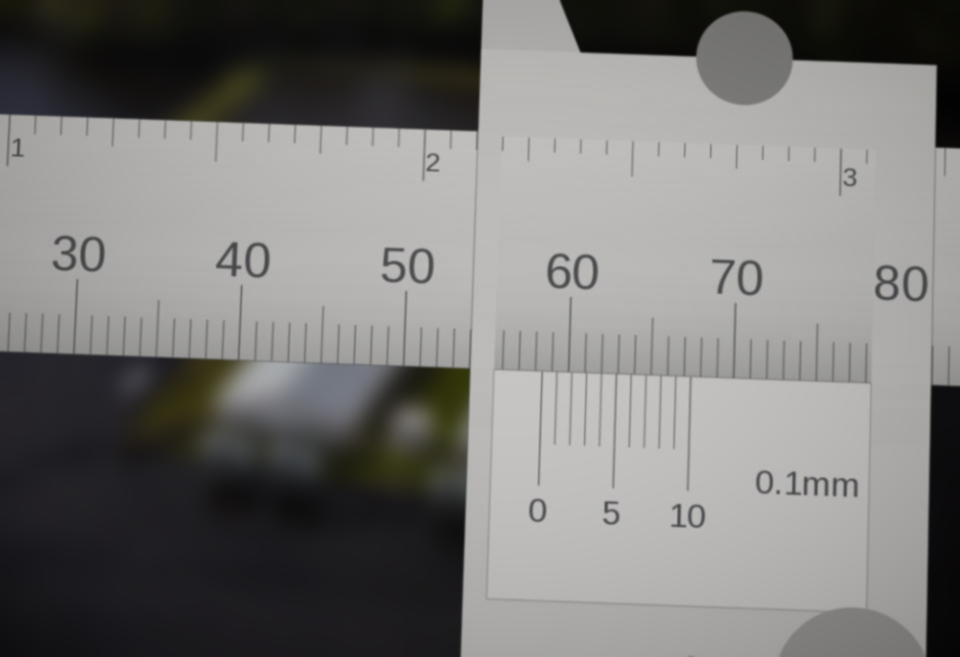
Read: value=58.4 unit=mm
